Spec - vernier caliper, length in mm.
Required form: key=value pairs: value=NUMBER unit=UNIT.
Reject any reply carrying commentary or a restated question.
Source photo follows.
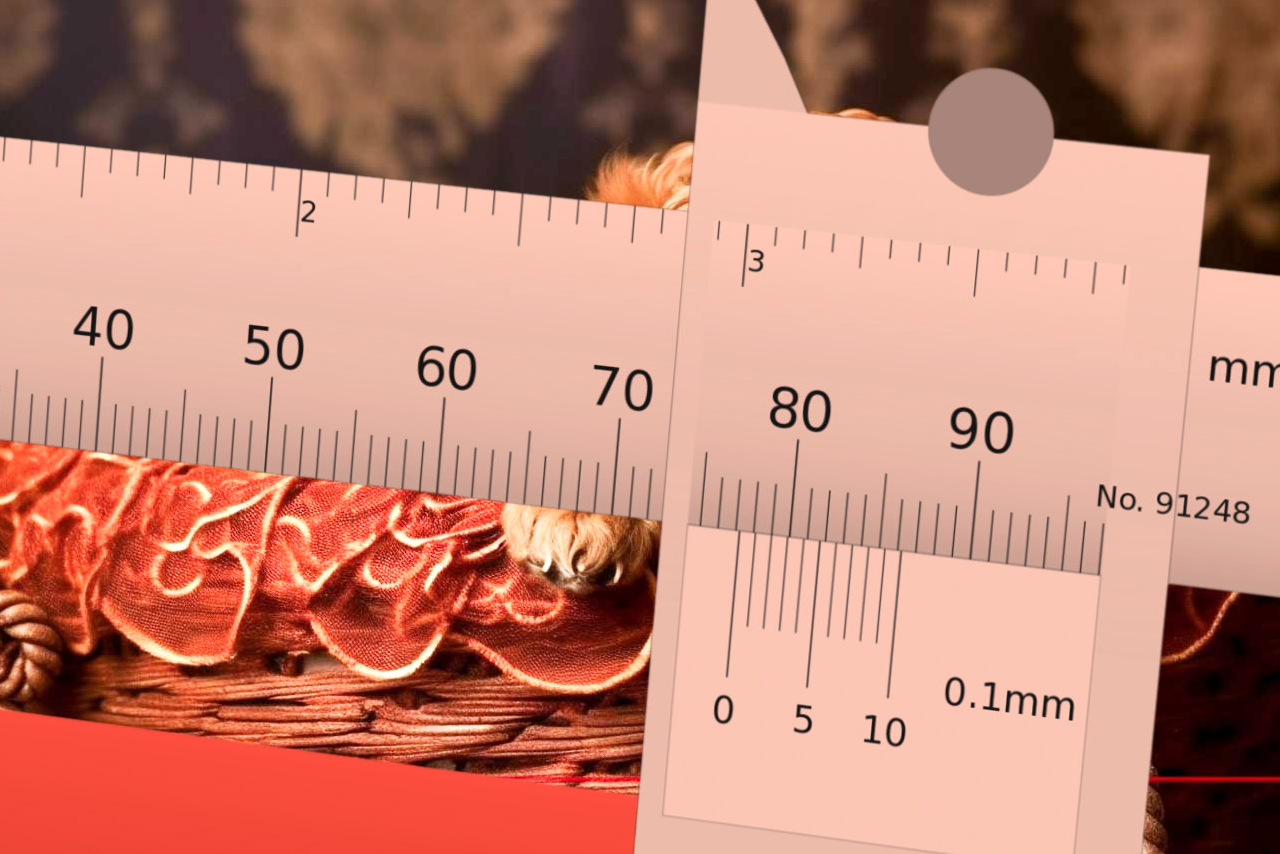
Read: value=77.2 unit=mm
